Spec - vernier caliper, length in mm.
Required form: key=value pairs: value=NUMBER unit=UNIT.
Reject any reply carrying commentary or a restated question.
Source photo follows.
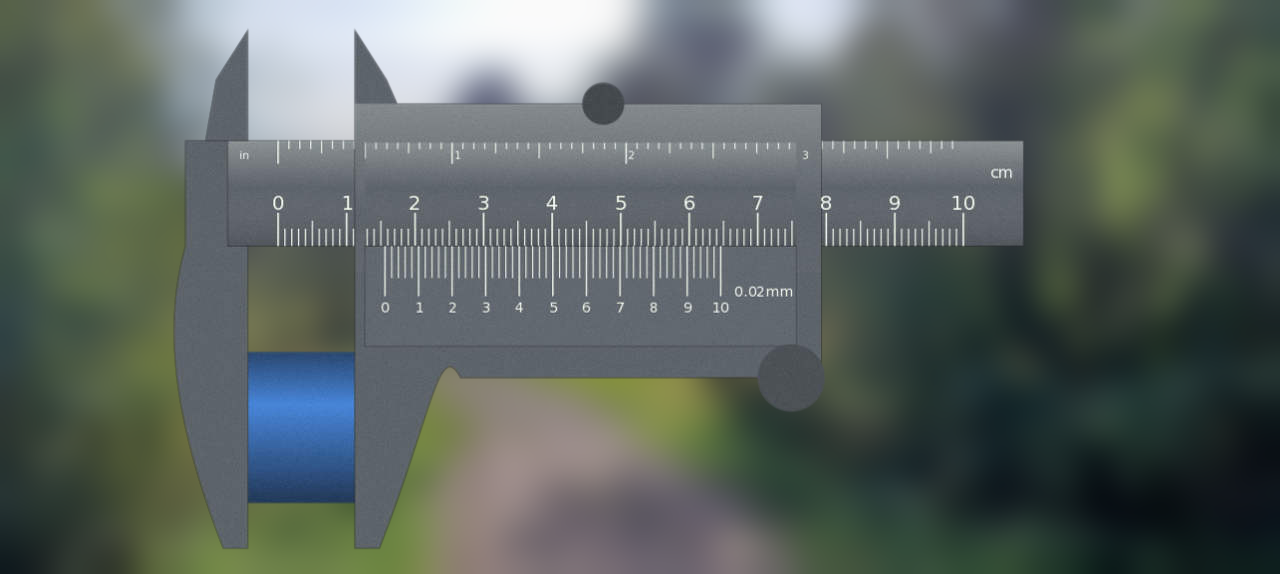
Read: value=15.6 unit=mm
